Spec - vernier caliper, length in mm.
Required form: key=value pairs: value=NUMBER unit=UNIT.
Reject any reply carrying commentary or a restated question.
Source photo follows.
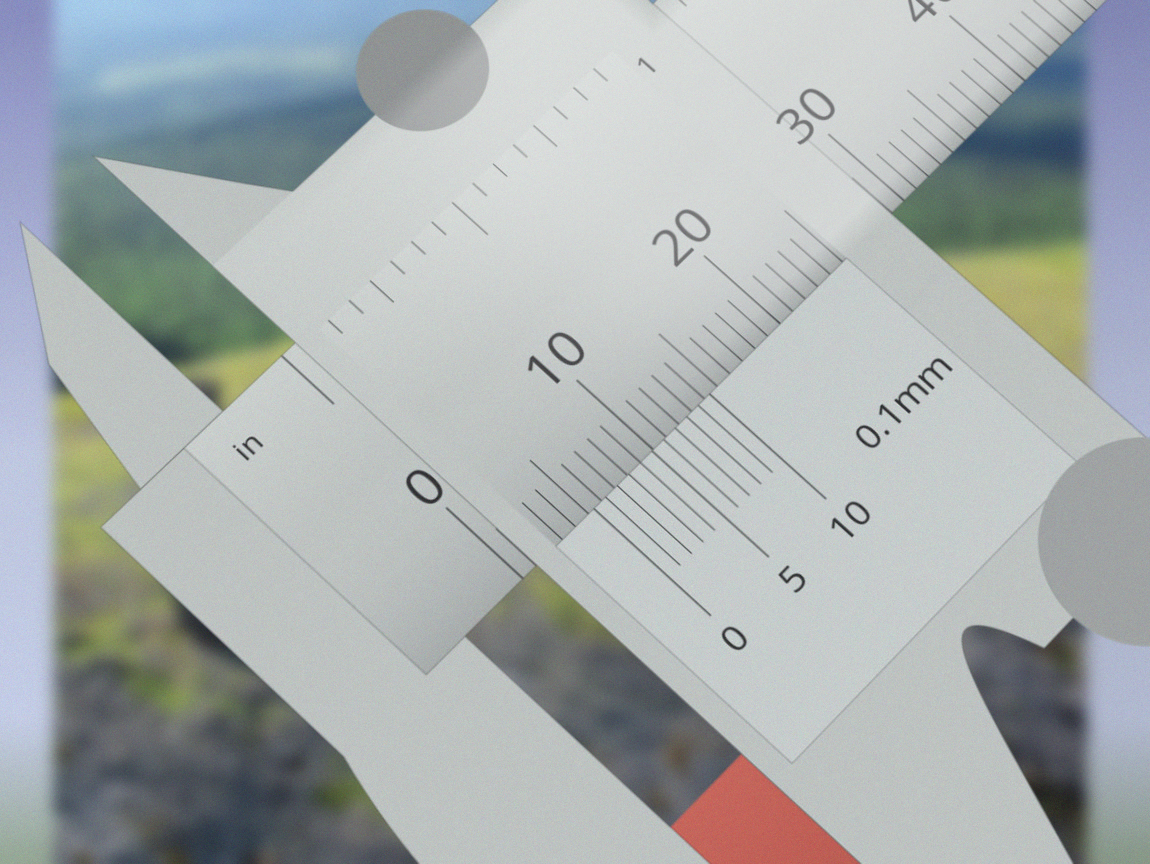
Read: value=5.4 unit=mm
